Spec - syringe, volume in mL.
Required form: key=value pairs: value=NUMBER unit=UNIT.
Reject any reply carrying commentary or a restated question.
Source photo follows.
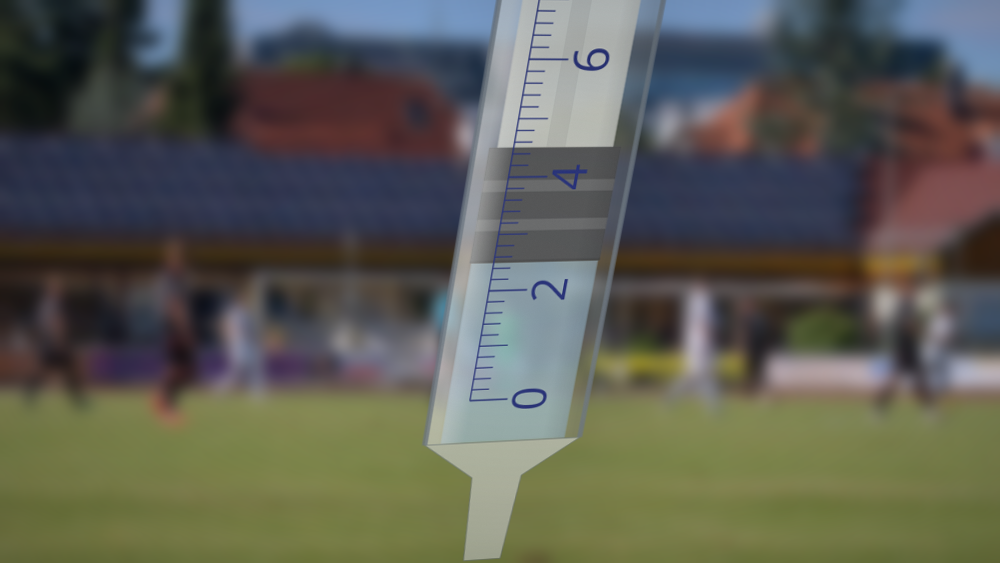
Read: value=2.5 unit=mL
